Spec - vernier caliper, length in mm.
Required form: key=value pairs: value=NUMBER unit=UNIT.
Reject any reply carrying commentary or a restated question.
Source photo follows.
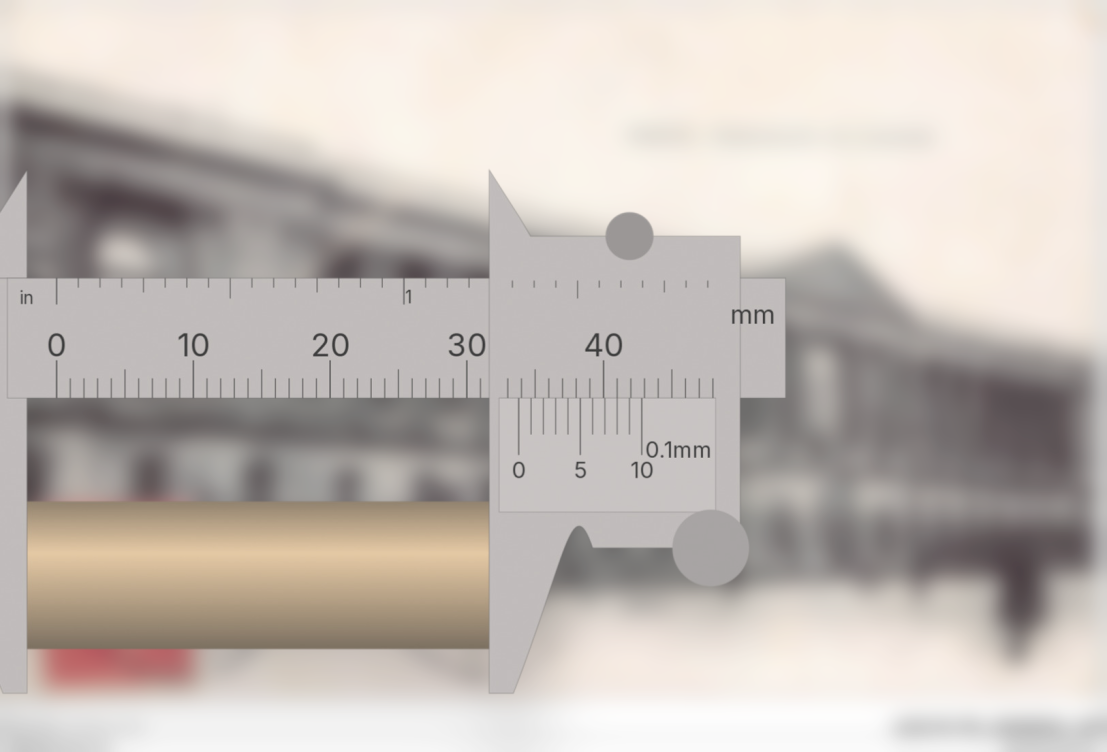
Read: value=33.8 unit=mm
